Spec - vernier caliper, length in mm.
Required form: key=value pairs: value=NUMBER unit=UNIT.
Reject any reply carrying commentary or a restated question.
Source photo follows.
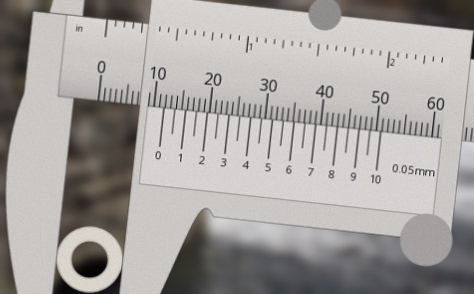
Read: value=11.8 unit=mm
